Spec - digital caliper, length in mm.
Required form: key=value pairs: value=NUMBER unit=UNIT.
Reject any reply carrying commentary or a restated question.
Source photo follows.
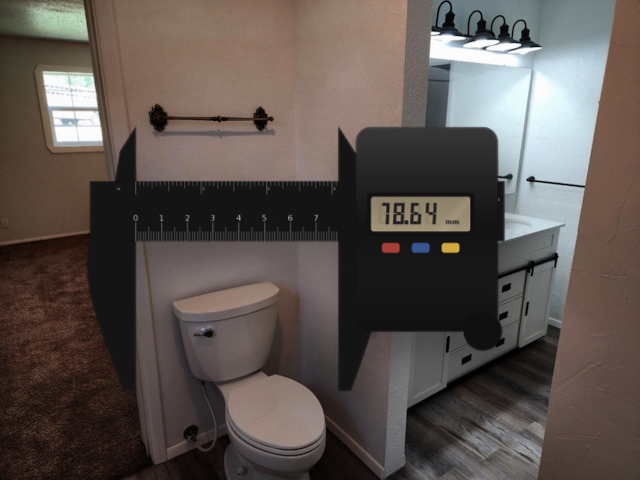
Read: value=78.64 unit=mm
